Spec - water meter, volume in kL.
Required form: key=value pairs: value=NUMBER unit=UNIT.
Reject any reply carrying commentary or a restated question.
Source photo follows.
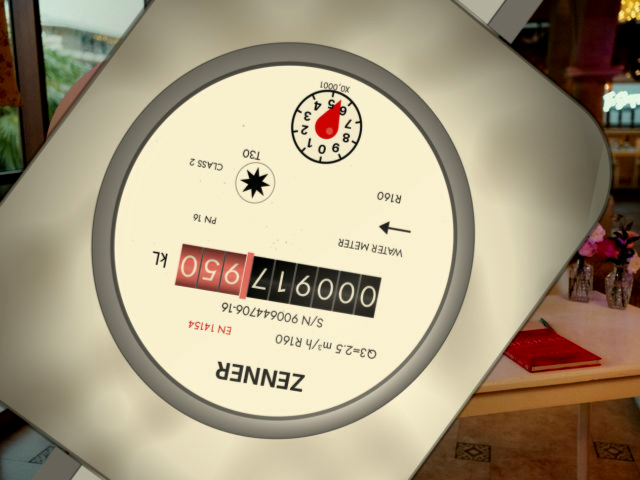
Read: value=917.9505 unit=kL
